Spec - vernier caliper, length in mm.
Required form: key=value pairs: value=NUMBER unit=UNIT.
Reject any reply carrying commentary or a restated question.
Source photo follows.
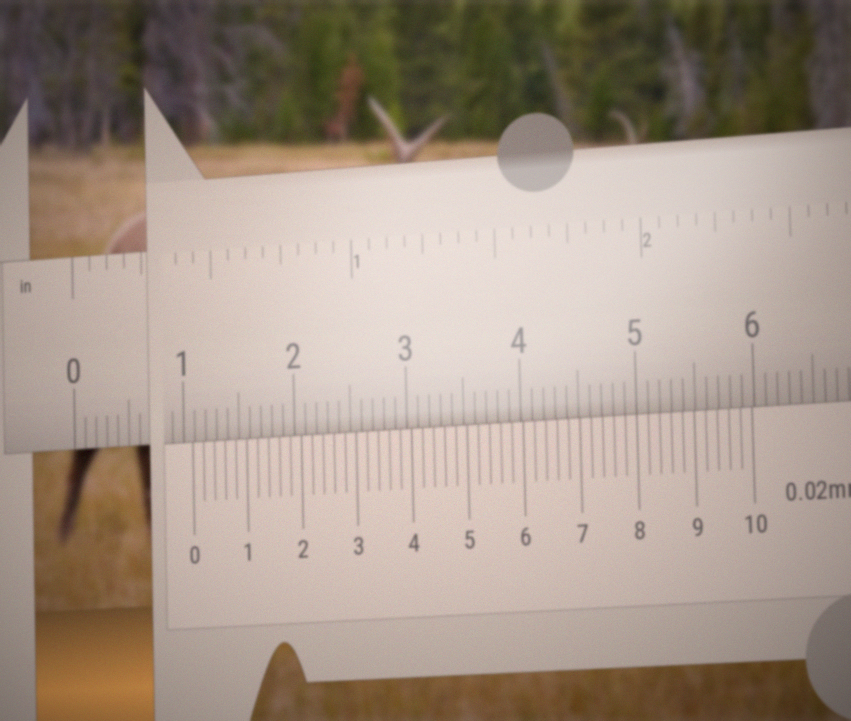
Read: value=10.8 unit=mm
